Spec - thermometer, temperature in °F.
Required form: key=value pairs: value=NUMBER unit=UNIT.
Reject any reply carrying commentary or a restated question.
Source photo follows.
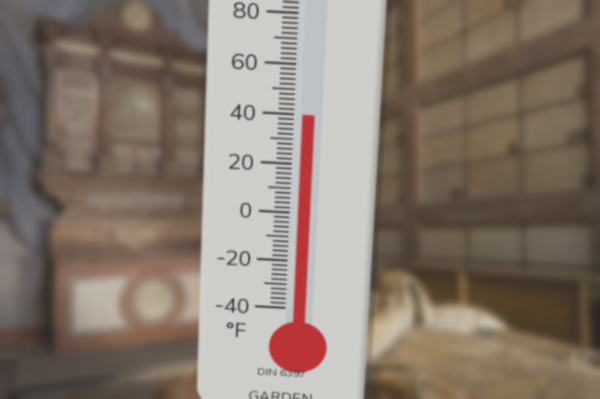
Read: value=40 unit=°F
